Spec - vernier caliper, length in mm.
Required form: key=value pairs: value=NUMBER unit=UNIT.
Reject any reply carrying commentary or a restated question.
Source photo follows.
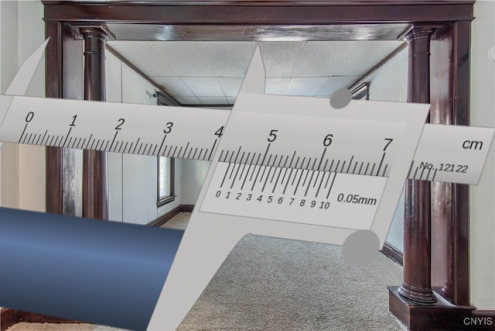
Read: value=44.2 unit=mm
